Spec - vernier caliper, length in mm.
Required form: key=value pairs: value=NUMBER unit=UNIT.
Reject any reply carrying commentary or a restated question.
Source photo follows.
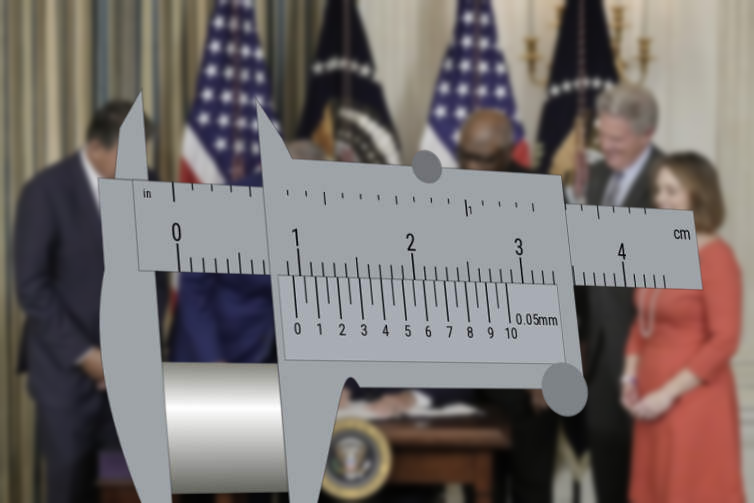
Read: value=9.4 unit=mm
